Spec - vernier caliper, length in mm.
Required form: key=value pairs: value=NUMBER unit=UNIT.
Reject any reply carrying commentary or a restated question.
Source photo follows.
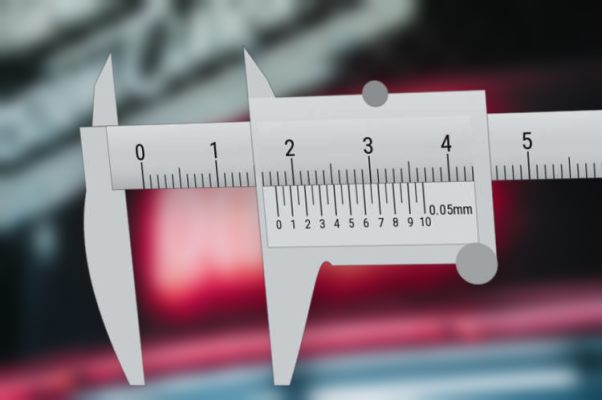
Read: value=17.6 unit=mm
